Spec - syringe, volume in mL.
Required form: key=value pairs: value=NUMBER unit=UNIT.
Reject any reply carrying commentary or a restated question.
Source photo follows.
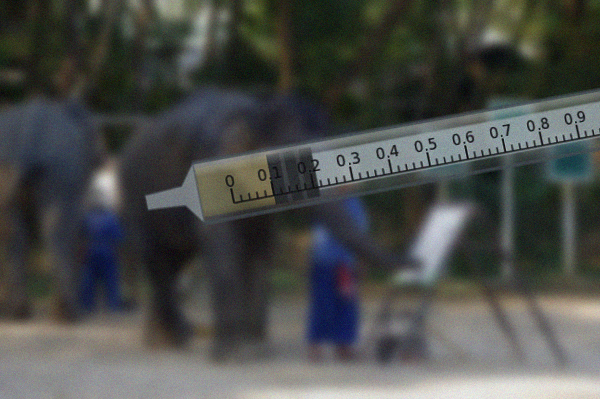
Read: value=0.1 unit=mL
